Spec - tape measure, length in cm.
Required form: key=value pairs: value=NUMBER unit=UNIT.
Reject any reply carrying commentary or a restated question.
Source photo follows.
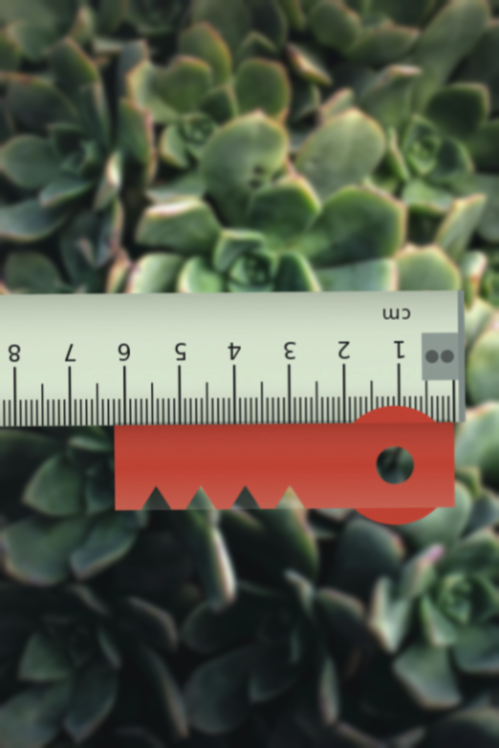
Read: value=6.2 unit=cm
